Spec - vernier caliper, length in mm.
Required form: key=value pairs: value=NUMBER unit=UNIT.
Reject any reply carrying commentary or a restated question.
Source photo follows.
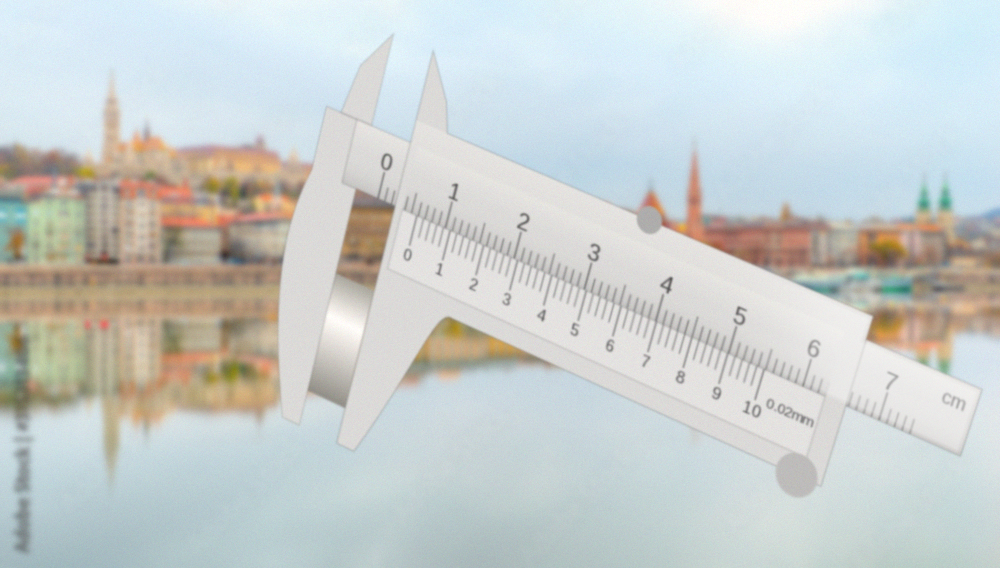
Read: value=5.8 unit=mm
